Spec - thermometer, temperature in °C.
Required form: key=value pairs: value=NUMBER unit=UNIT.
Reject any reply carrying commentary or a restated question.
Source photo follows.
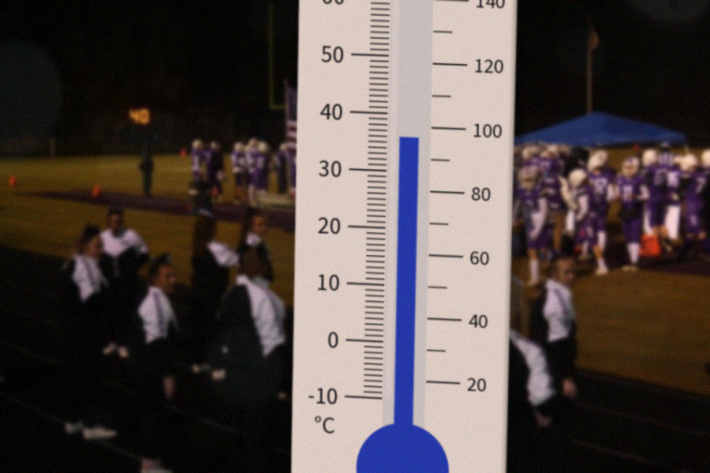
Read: value=36 unit=°C
